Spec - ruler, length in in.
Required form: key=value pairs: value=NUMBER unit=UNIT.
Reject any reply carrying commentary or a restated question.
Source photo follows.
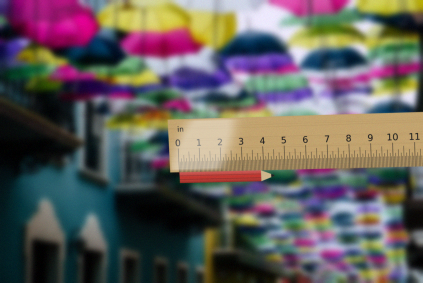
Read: value=4.5 unit=in
